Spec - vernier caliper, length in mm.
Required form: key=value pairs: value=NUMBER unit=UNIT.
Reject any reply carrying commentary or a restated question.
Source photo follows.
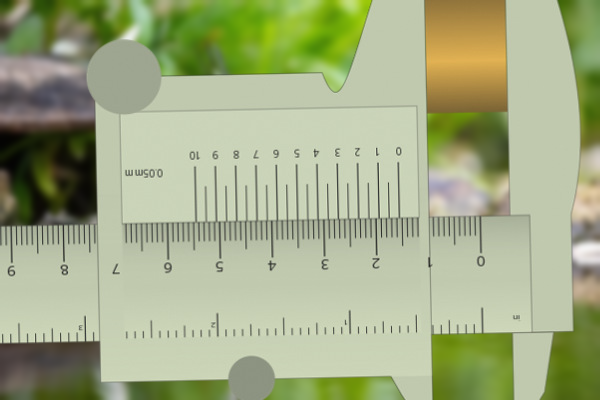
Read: value=15.5 unit=mm
